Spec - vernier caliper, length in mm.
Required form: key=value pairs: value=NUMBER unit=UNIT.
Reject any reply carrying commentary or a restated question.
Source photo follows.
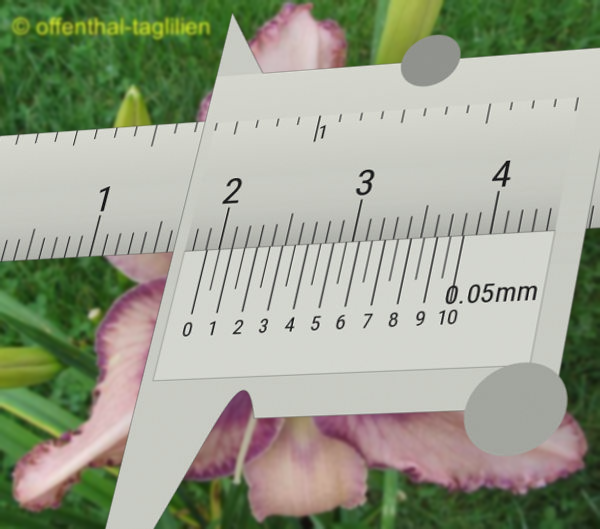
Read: value=19.1 unit=mm
